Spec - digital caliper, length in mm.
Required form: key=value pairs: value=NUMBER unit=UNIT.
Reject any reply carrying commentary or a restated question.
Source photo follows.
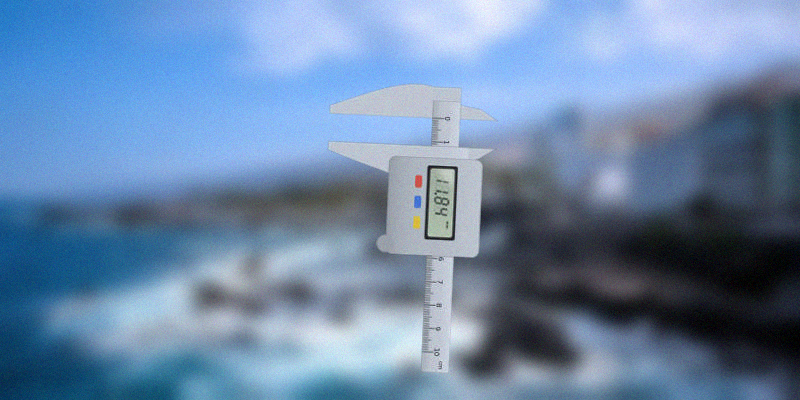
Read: value=11.84 unit=mm
